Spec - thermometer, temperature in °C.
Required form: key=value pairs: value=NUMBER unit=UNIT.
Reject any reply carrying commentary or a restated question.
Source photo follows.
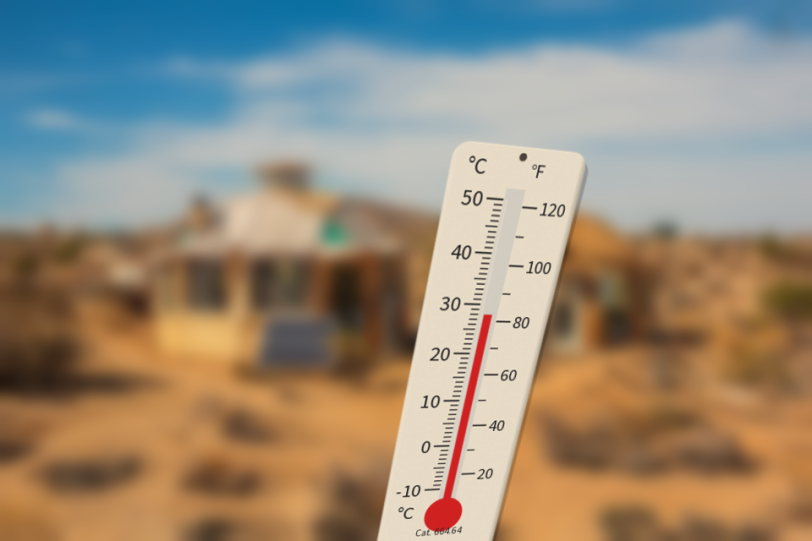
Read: value=28 unit=°C
